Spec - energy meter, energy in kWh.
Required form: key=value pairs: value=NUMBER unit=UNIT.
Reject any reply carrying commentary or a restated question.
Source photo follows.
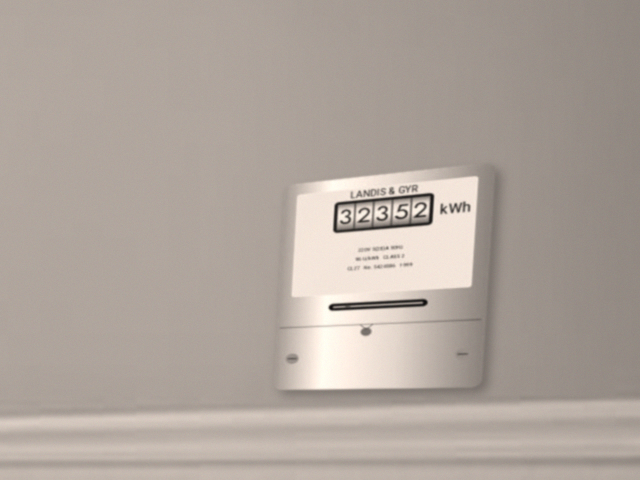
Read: value=32352 unit=kWh
